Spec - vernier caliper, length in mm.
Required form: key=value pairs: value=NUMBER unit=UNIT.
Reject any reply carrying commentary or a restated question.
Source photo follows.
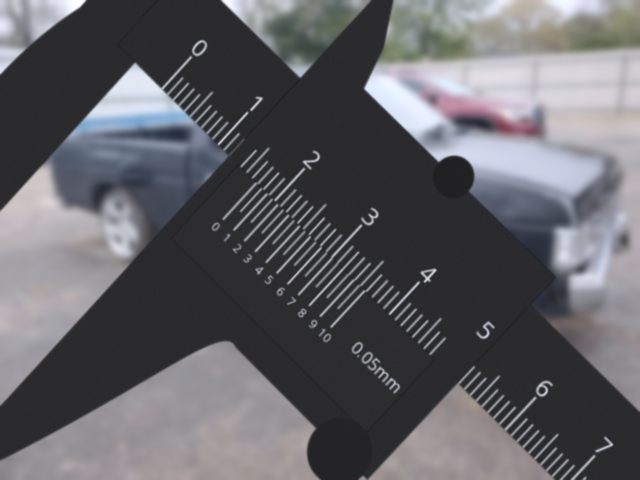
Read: value=16.8 unit=mm
